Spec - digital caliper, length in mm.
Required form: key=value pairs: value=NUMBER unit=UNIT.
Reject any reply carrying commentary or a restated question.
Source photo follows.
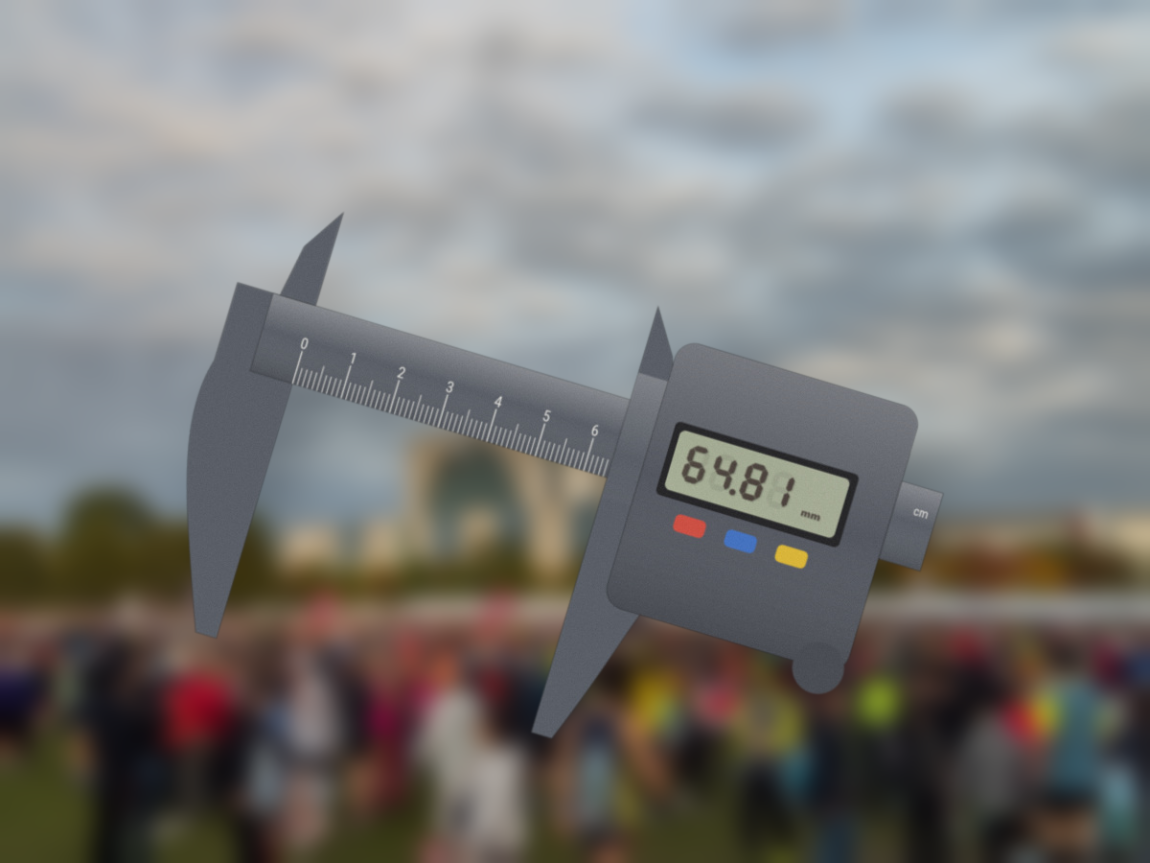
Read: value=64.81 unit=mm
